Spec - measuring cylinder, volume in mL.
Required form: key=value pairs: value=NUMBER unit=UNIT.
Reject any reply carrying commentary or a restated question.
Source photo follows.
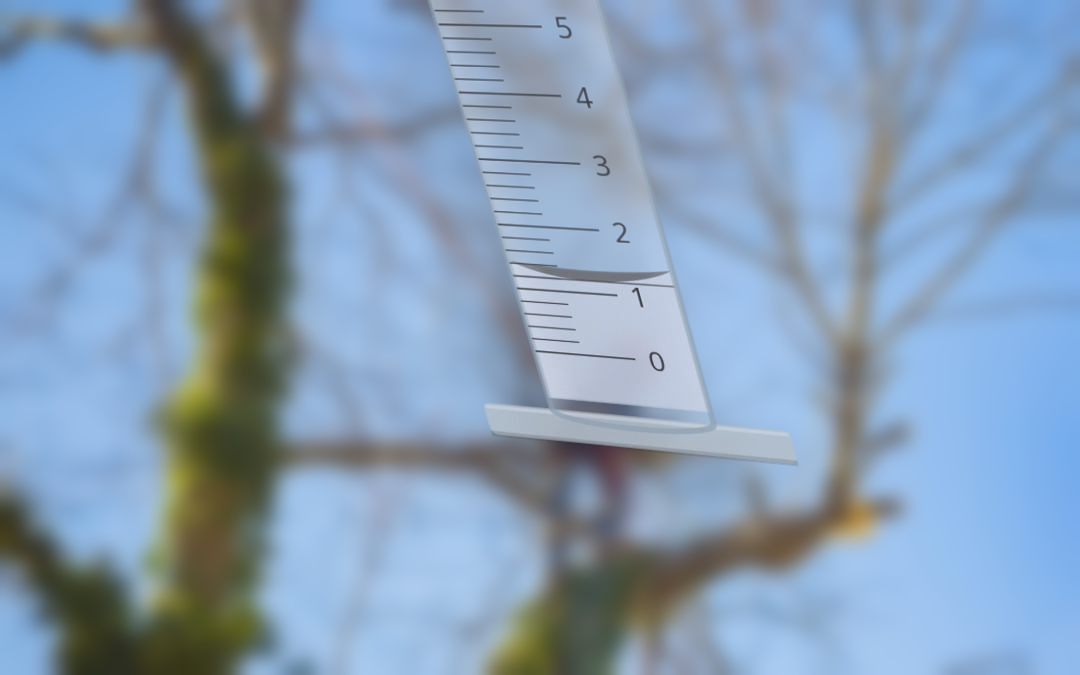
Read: value=1.2 unit=mL
